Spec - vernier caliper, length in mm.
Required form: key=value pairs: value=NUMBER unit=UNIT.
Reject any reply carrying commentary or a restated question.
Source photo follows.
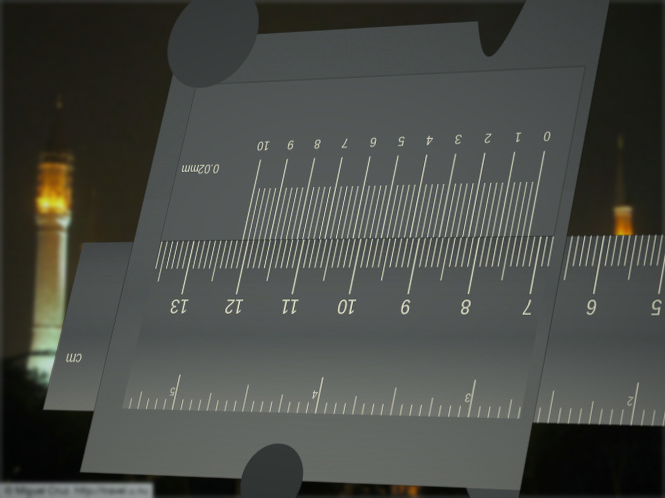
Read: value=72.0 unit=mm
